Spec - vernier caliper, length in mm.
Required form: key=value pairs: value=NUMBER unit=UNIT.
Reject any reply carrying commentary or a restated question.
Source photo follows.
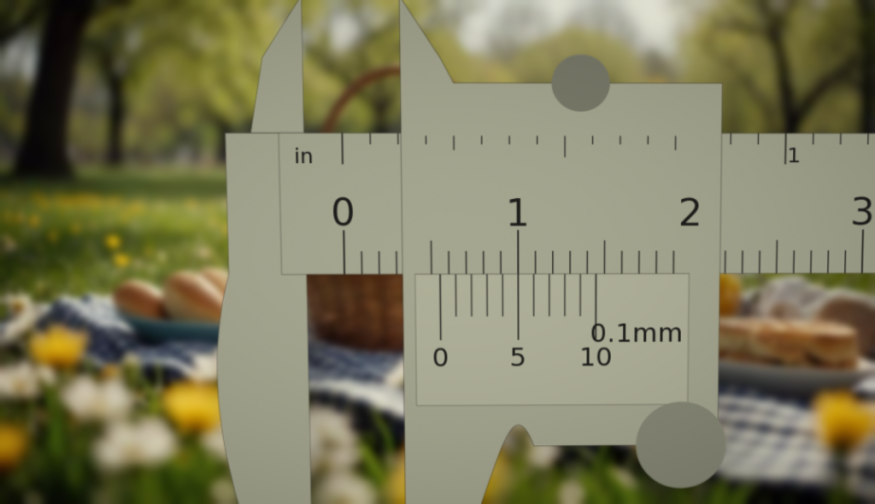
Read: value=5.5 unit=mm
